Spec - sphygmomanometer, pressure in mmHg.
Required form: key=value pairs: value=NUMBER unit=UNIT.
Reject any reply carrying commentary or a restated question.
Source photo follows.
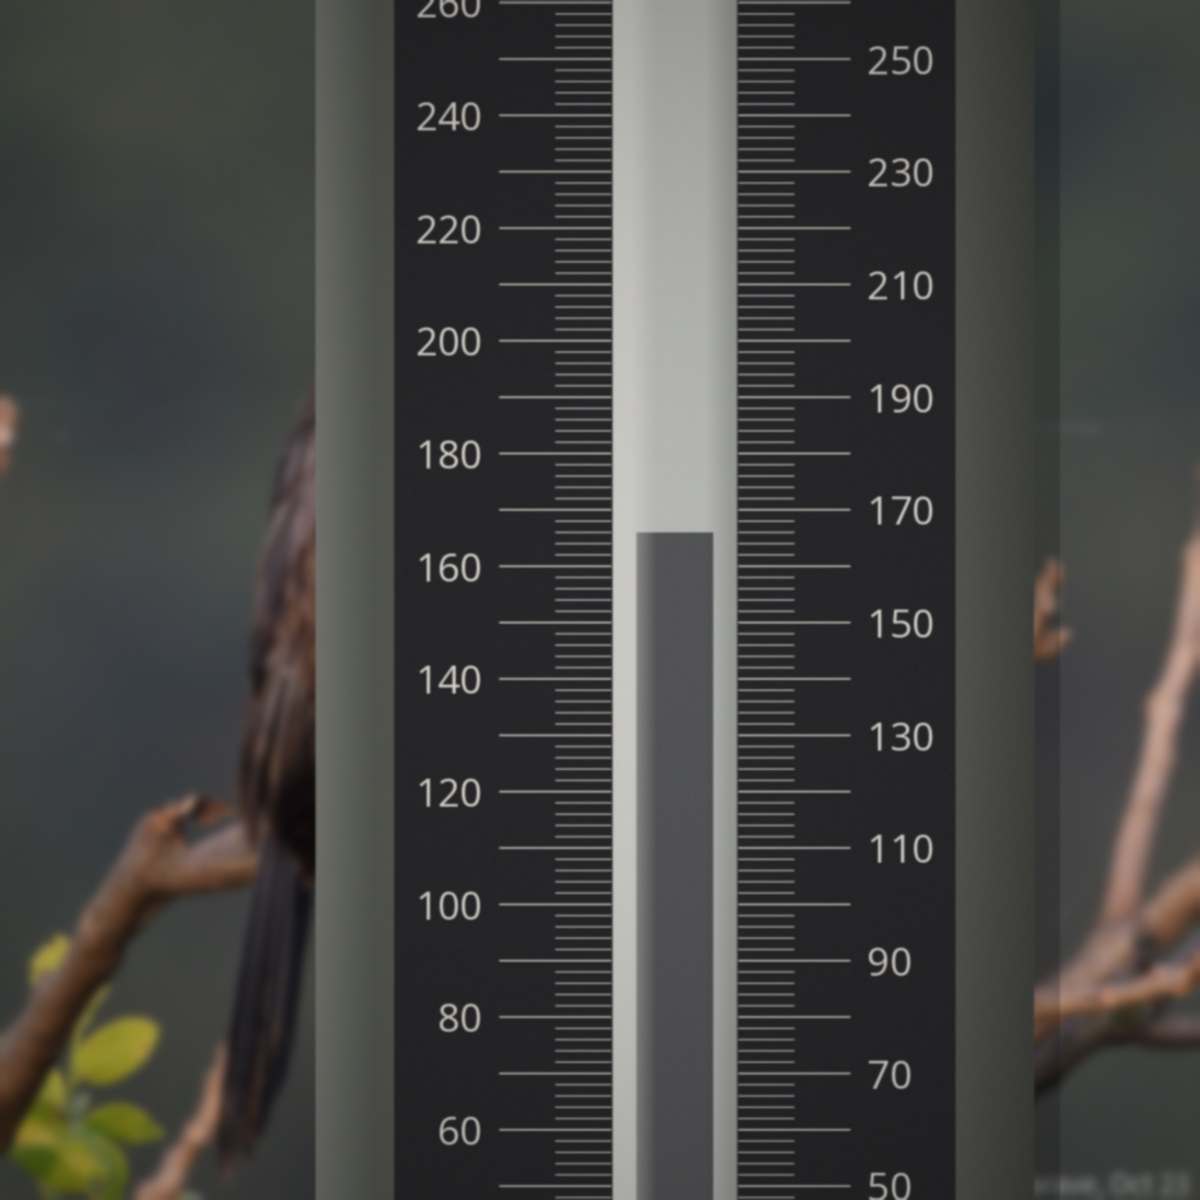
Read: value=166 unit=mmHg
